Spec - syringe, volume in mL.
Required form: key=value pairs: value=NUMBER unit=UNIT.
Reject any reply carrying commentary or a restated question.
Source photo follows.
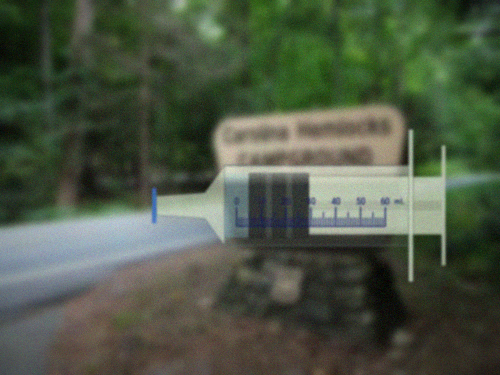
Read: value=5 unit=mL
